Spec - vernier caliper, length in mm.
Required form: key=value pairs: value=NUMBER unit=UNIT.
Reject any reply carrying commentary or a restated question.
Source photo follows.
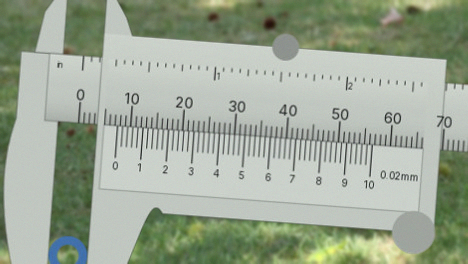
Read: value=7.5 unit=mm
